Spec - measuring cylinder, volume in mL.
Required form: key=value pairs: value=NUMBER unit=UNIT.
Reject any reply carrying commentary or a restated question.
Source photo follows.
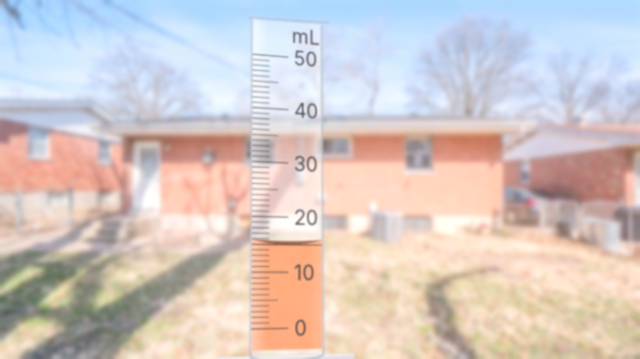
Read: value=15 unit=mL
